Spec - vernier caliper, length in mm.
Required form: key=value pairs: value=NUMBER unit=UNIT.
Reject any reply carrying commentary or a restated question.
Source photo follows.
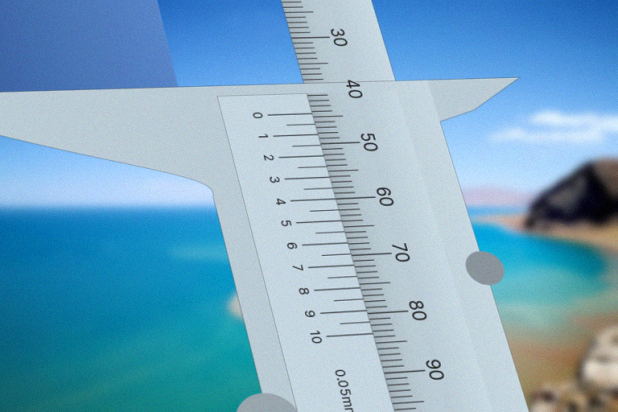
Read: value=44.4 unit=mm
